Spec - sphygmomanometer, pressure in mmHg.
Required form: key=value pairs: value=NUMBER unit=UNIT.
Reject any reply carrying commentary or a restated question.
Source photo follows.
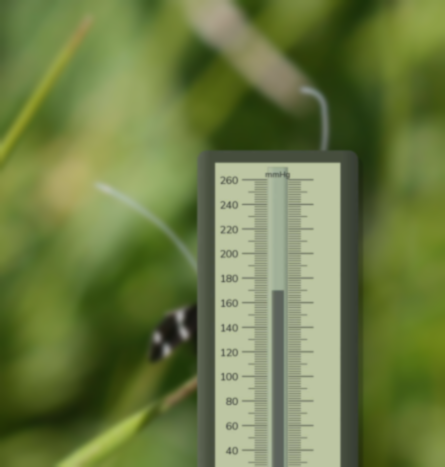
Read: value=170 unit=mmHg
